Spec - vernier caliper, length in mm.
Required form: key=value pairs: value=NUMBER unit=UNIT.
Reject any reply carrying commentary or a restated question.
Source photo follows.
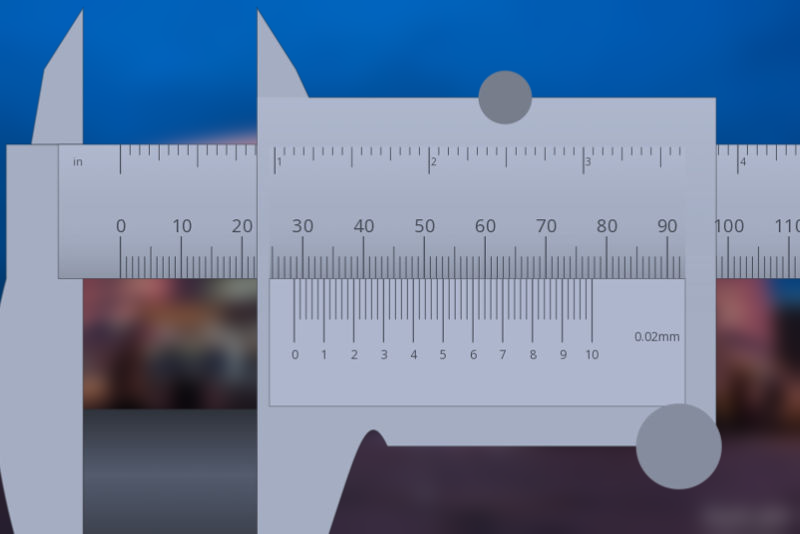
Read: value=28.6 unit=mm
